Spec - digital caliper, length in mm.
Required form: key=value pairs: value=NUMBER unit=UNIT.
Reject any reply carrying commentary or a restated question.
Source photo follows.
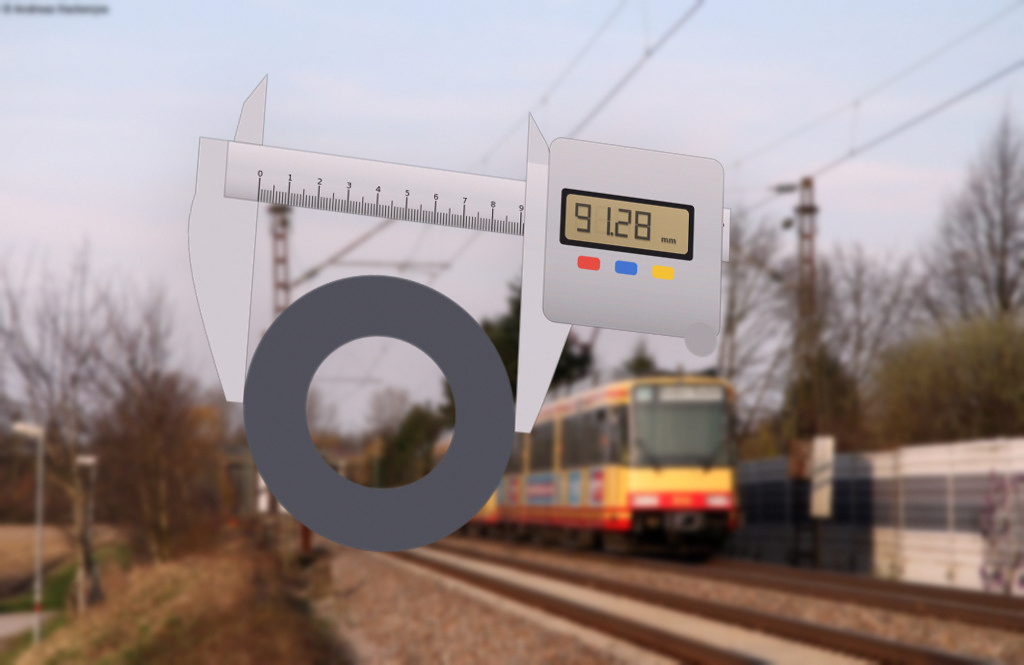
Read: value=91.28 unit=mm
